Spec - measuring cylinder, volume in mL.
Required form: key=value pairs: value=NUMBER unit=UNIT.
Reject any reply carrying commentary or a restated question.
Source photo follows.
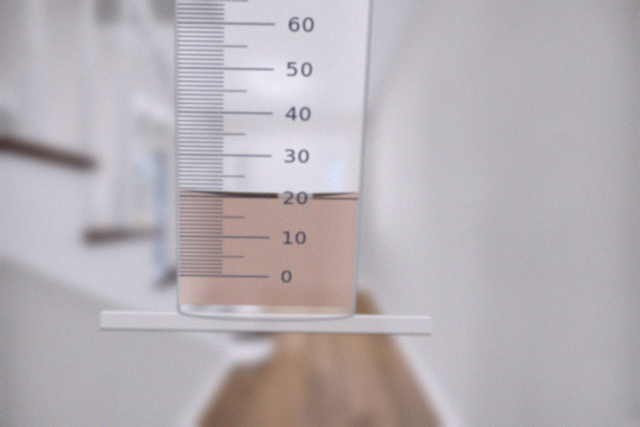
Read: value=20 unit=mL
